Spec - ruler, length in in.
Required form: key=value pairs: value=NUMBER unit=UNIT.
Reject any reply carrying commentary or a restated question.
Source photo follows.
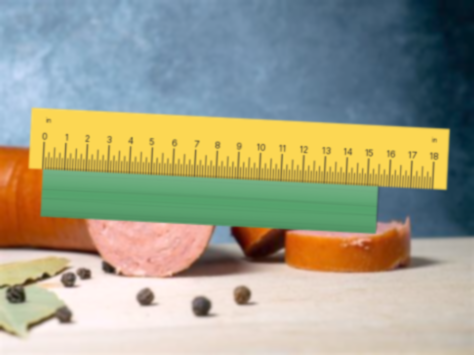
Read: value=15.5 unit=in
